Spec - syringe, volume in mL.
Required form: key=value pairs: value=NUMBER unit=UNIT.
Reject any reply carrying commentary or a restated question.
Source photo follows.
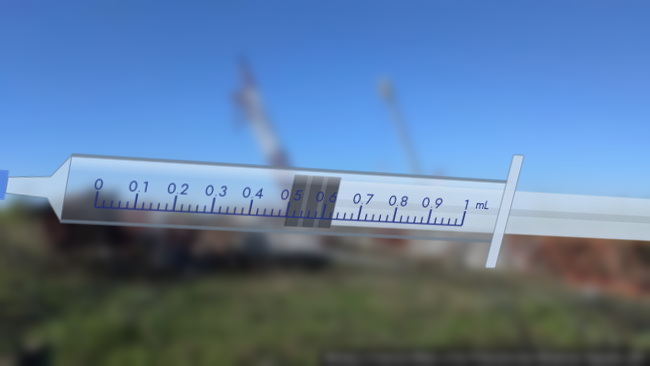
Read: value=0.5 unit=mL
